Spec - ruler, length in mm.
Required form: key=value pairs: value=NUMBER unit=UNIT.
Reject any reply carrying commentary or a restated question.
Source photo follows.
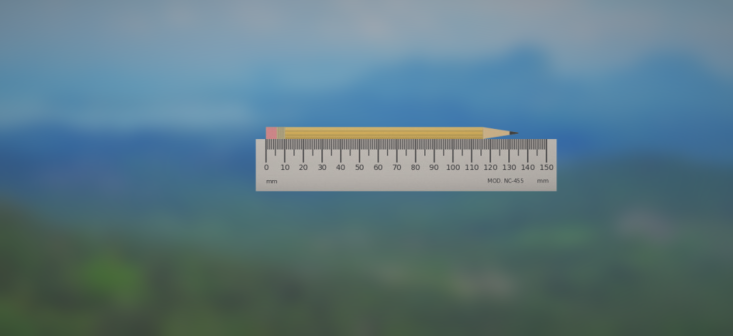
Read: value=135 unit=mm
